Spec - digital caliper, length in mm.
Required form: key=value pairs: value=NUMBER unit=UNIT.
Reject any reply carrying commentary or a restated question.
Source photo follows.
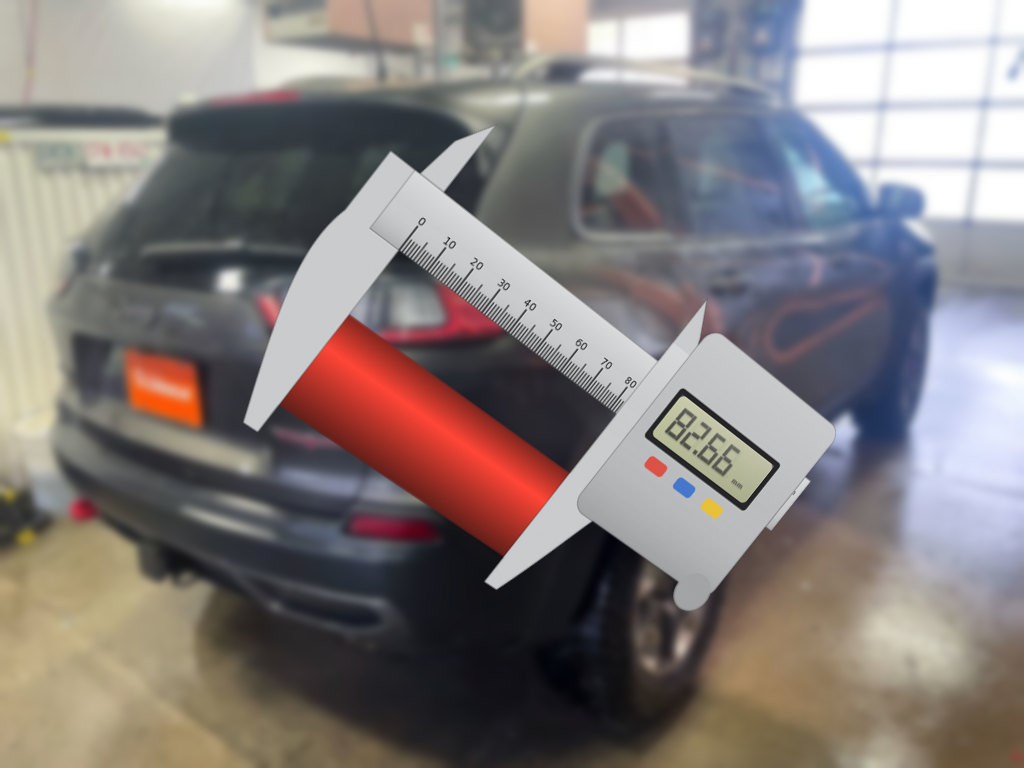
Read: value=82.66 unit=mm
